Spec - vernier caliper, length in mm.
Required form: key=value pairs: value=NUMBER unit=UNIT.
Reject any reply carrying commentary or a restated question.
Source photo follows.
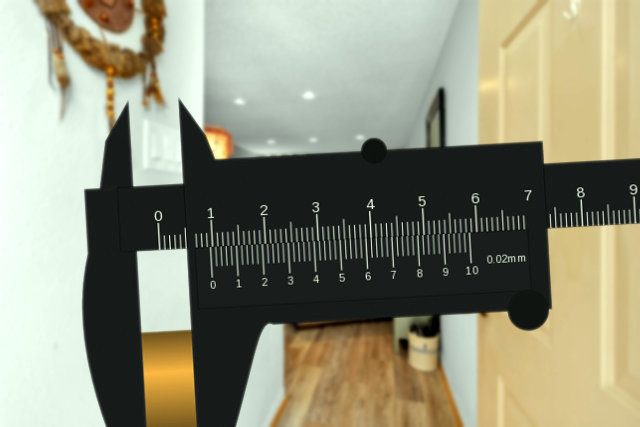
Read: value=9.6 unit=mm
